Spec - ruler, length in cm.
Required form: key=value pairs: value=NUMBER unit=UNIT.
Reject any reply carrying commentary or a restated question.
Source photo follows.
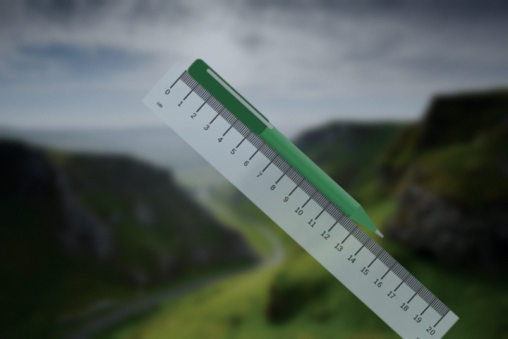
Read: value=14.5 unit=cm
